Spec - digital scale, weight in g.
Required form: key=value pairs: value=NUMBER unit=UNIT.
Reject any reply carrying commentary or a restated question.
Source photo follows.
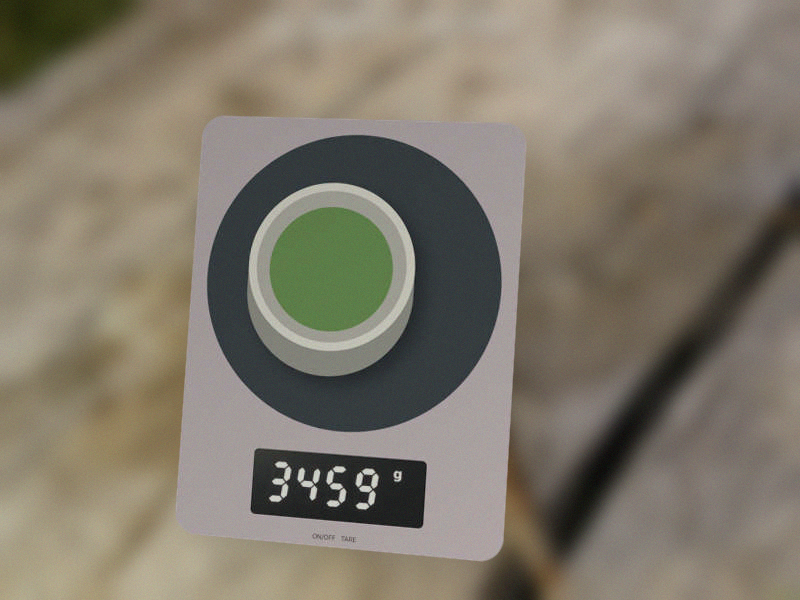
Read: value=3459 unit=g
